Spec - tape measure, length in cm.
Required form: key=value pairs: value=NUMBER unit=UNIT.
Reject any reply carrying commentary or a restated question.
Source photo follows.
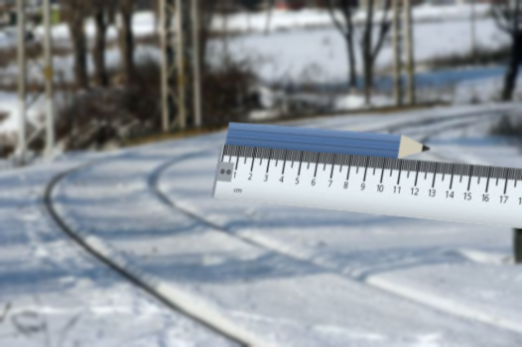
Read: value=12.5 unit=cm
